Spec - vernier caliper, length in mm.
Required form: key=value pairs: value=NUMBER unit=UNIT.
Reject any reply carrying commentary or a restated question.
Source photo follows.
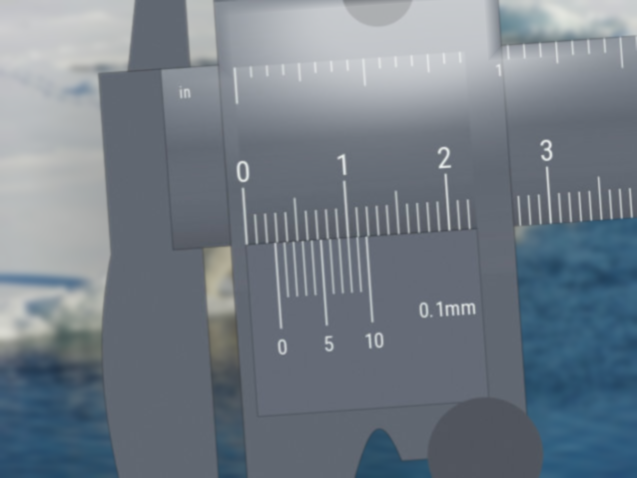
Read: value=2.8 unit=mm
